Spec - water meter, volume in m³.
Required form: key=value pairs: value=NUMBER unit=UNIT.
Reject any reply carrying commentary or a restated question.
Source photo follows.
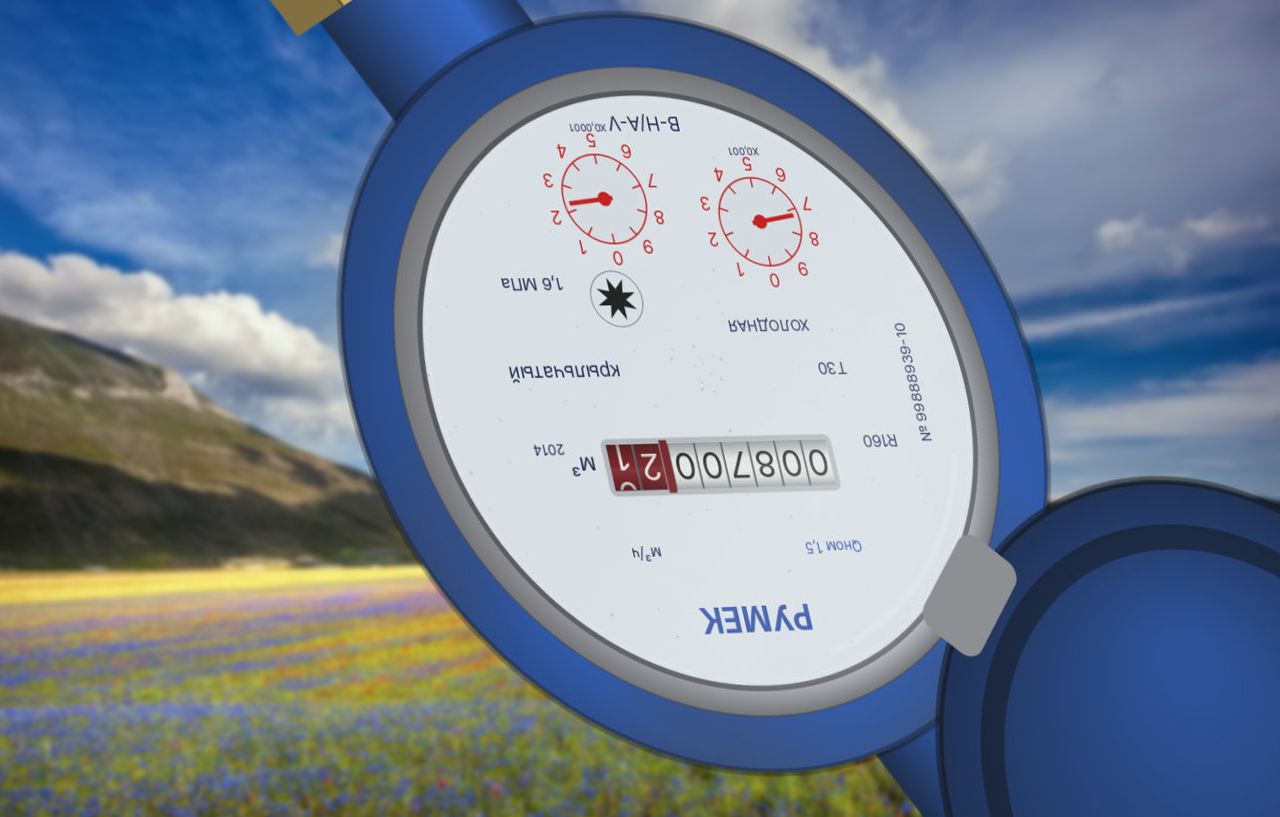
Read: value=8700.2072 unit=m³
